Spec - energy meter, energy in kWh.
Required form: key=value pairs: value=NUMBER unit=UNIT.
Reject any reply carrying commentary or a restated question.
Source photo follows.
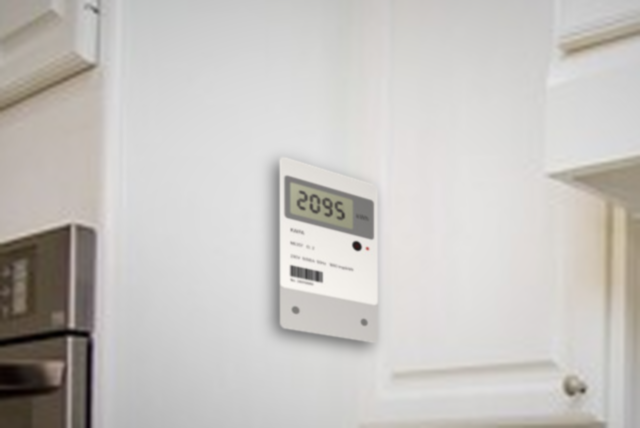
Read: value=2095 unit=kWh
